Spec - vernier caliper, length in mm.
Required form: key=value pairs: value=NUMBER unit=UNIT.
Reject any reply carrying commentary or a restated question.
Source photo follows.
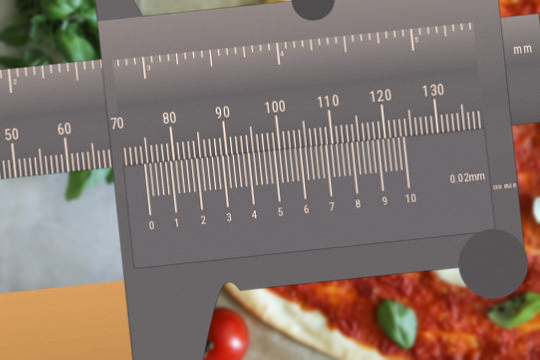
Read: value=74.5 unit=mm
